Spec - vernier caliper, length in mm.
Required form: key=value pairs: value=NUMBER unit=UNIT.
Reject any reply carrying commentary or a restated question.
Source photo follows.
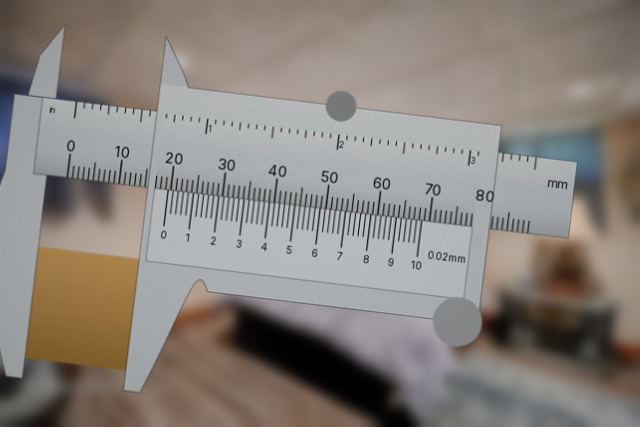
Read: value=19.5 unit=mm
